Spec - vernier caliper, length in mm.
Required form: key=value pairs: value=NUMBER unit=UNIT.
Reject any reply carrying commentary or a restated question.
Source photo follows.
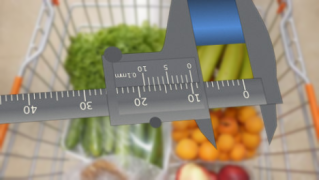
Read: value=9.8 unit=mm
